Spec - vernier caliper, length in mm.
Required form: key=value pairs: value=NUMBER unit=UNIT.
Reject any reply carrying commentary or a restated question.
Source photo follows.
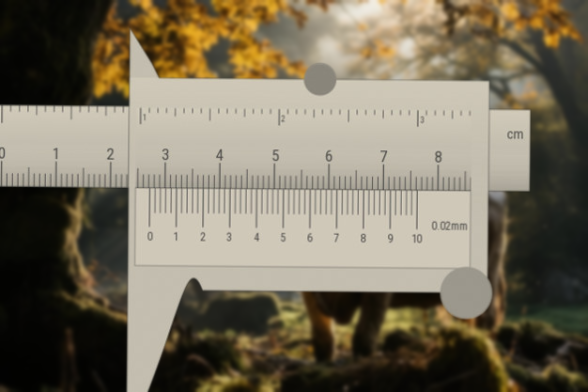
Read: value=27.2 unit=mm
